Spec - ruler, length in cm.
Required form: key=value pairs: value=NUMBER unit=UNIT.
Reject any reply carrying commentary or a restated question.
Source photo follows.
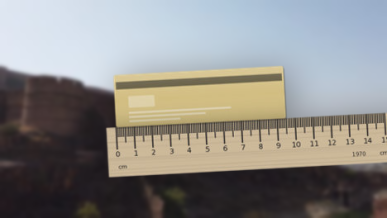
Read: value=9.5 unit=cm
